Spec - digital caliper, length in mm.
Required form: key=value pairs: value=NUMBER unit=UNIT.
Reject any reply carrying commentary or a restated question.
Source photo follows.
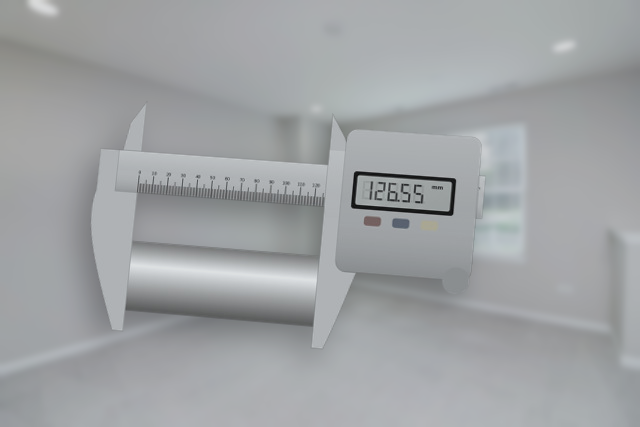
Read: value=126.55 unit=mm
